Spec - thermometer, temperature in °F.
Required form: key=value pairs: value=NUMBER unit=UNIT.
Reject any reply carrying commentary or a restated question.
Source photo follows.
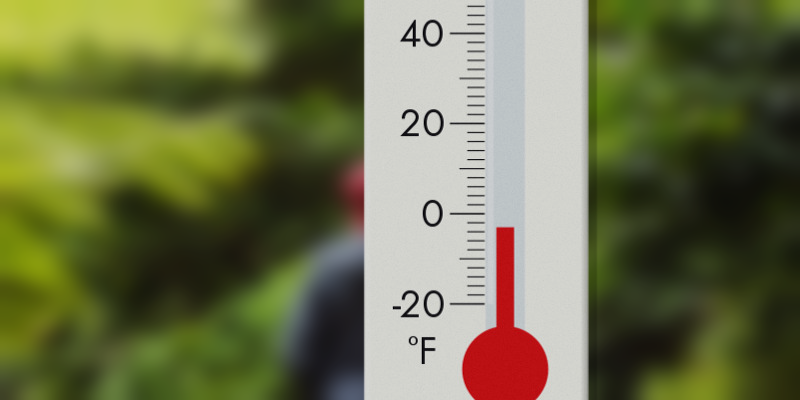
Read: value=-3 unit=°F
